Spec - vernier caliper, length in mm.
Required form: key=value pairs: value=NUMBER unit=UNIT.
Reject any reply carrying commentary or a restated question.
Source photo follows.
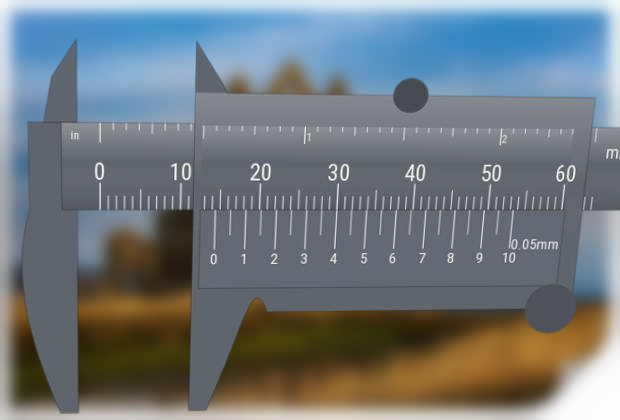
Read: value=14.4 unit=mm
